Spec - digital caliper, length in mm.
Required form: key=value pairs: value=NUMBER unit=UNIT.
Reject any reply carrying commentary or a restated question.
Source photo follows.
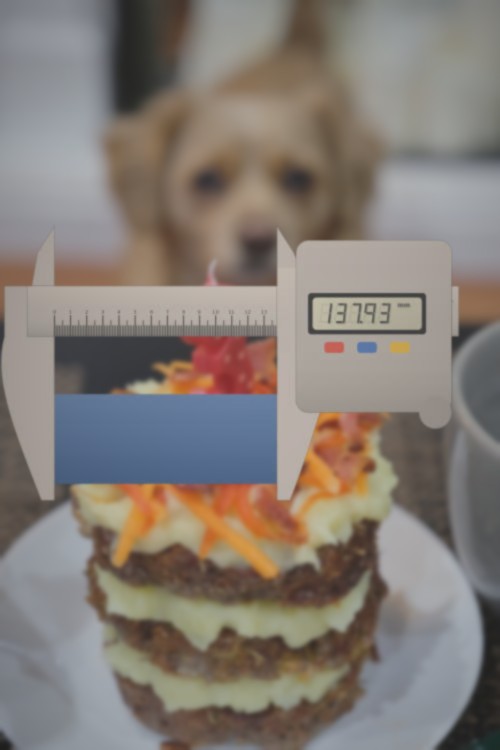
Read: value=137.93 unit=mm
